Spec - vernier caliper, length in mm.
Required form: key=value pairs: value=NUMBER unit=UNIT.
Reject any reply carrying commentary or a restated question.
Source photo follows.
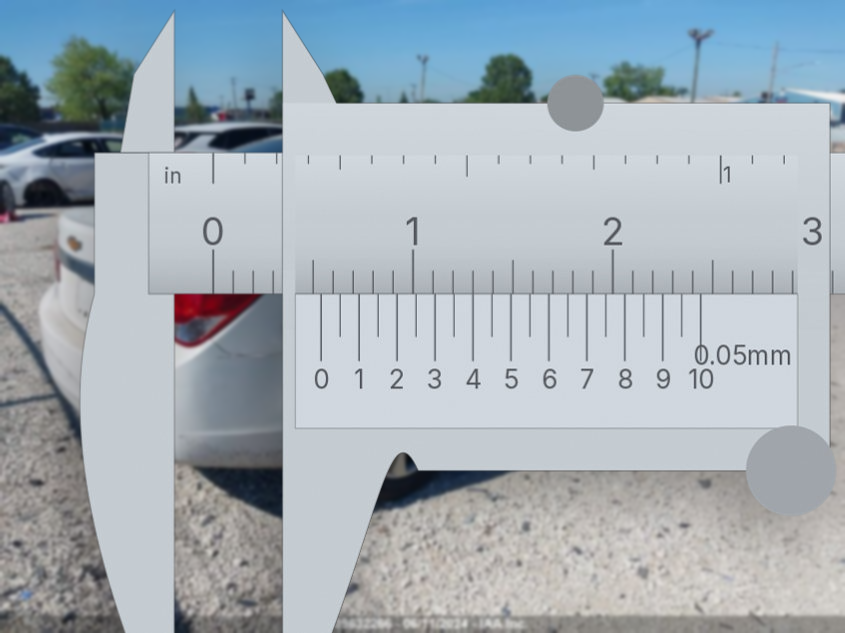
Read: value=5.4 unit=mm
